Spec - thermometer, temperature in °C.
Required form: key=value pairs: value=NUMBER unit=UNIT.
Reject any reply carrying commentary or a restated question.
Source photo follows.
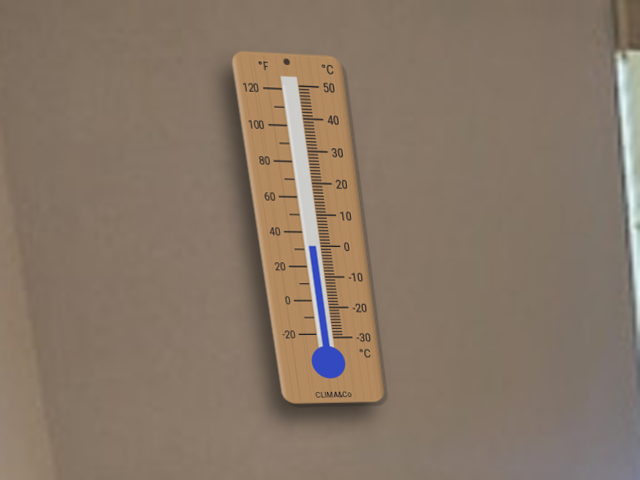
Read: value=0 unit=°C
